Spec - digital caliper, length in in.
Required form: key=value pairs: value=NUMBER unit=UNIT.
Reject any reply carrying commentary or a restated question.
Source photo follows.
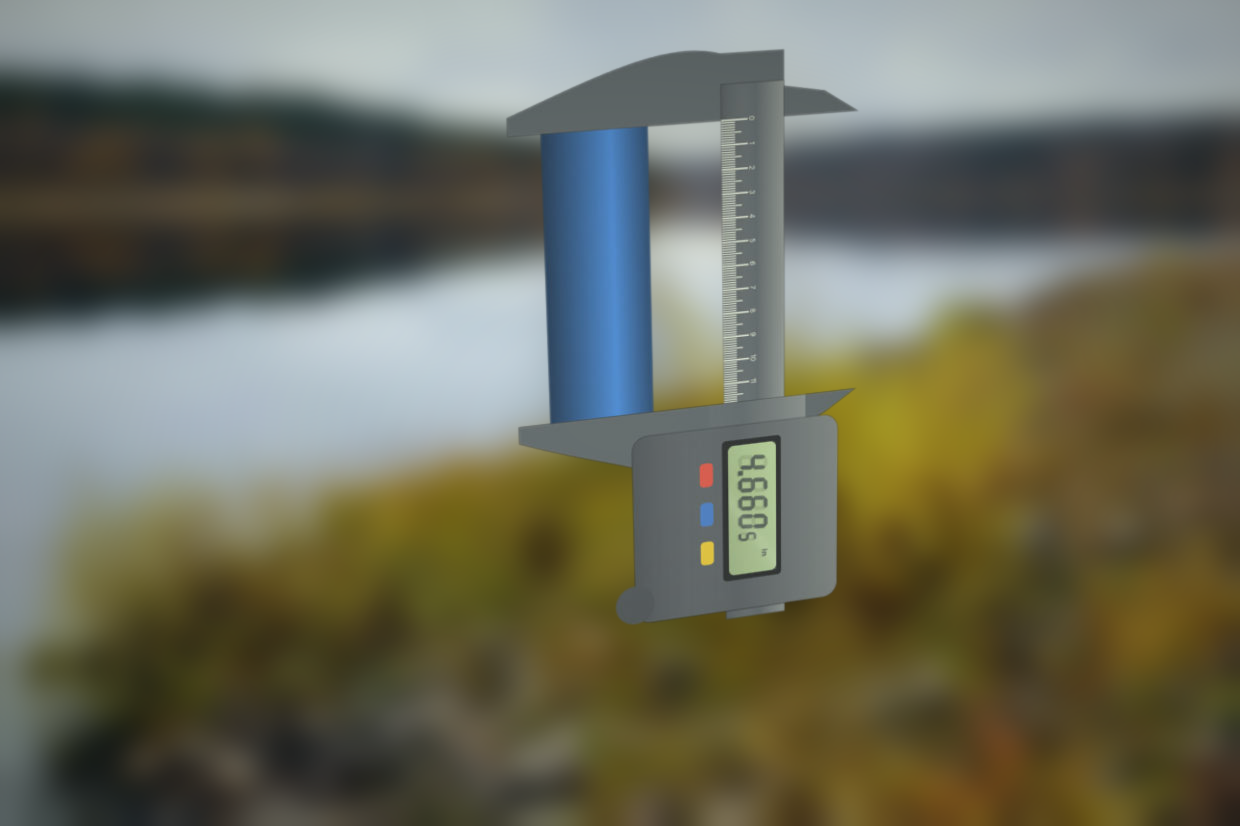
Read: value=4.6605 unit=in
